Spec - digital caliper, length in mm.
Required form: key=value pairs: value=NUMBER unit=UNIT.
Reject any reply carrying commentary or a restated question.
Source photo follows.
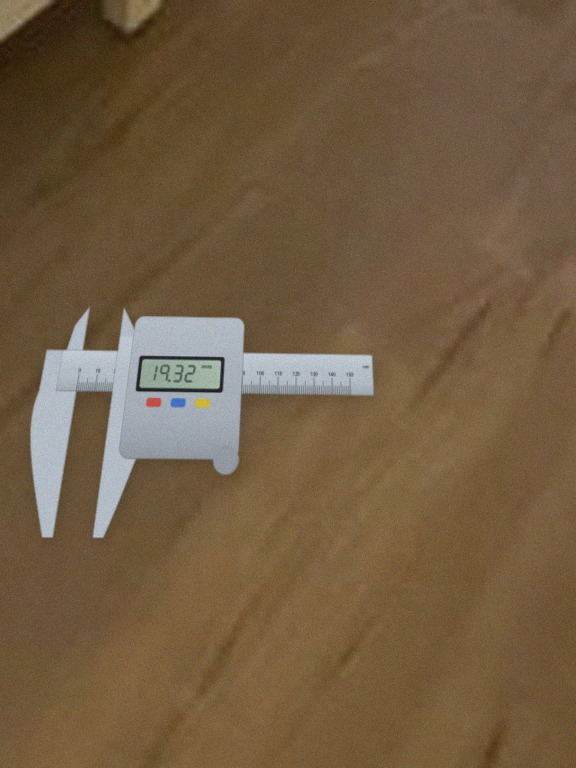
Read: value=19.32 unit=mm
